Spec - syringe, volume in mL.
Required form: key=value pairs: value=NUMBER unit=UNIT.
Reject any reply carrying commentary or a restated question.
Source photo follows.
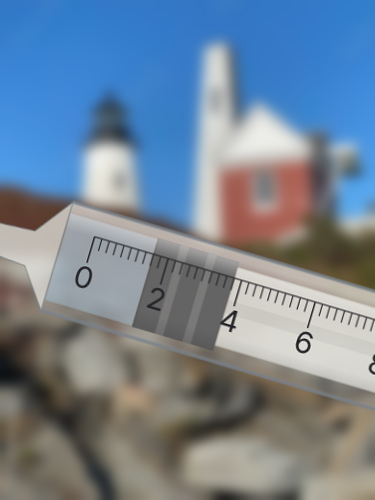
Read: value=1.6 unit=mL
